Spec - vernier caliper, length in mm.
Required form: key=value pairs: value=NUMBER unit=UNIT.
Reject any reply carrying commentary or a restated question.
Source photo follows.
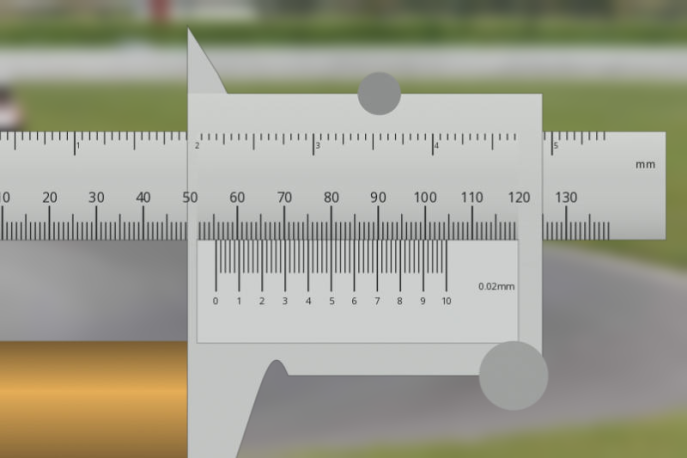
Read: value=55.5 unit=mm
